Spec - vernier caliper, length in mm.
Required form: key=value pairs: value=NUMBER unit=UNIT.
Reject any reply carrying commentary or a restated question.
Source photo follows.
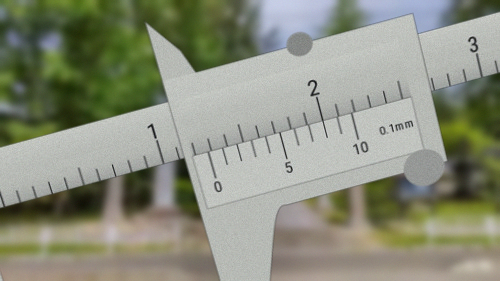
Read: value=12.8 unit=mm
